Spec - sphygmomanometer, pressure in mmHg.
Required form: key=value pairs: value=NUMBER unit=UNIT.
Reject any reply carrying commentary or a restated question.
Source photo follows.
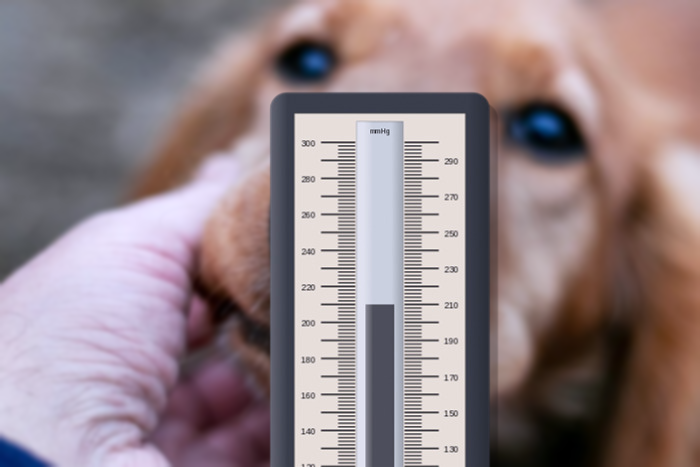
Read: value=210 unit=mmHg
